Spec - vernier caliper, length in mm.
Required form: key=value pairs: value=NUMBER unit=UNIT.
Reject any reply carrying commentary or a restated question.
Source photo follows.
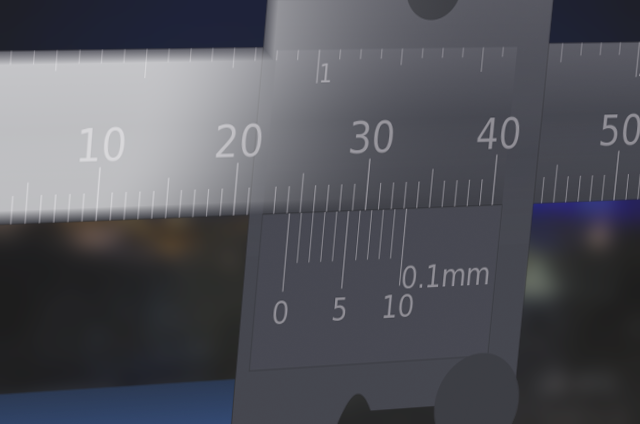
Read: value=24.2 unit=mm
